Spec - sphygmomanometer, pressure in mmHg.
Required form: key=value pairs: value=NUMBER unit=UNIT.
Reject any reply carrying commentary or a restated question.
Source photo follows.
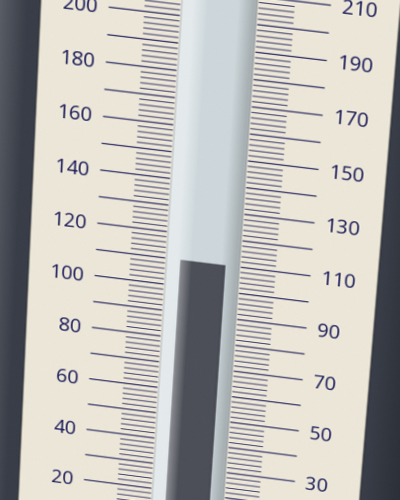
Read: value=110 unit=mmHg
